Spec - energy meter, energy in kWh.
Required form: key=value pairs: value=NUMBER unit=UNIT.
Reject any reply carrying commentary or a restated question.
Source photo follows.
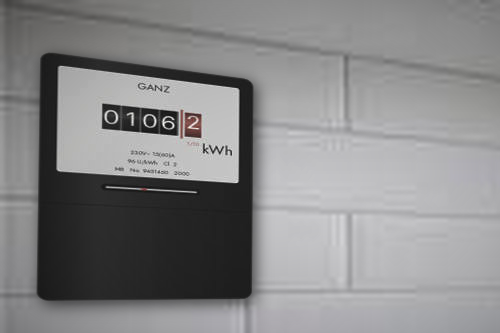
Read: value=106.2 unit=kWh
